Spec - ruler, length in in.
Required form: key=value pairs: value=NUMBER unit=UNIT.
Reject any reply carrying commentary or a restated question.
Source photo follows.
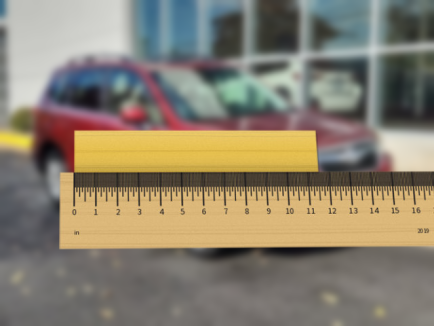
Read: value=11.5 unit=in
